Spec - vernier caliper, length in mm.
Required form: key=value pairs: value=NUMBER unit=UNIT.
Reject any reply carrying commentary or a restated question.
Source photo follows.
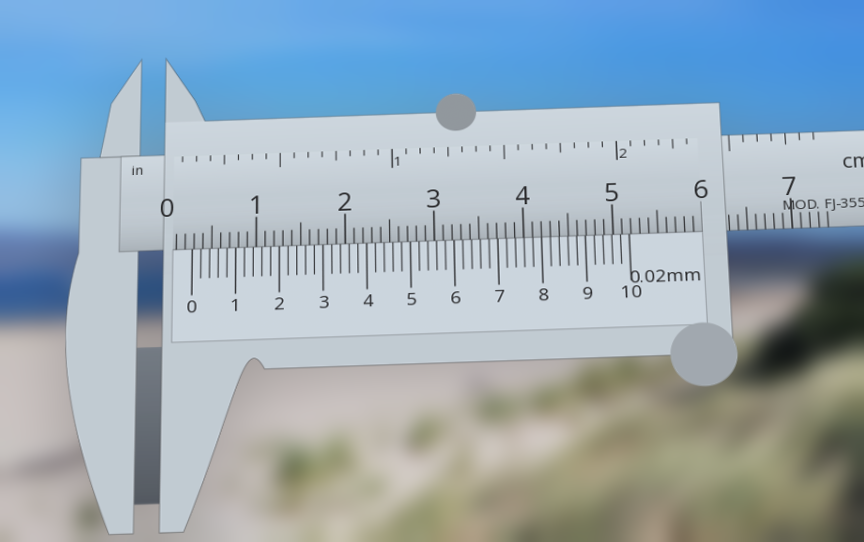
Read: value=2.8 unit=mm
